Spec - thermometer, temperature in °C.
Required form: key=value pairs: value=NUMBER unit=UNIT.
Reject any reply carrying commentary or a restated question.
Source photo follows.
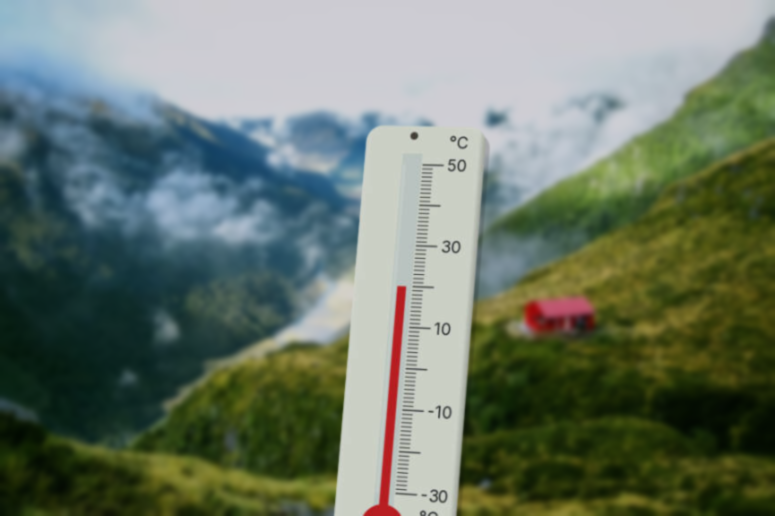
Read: value=20 unit=°C
